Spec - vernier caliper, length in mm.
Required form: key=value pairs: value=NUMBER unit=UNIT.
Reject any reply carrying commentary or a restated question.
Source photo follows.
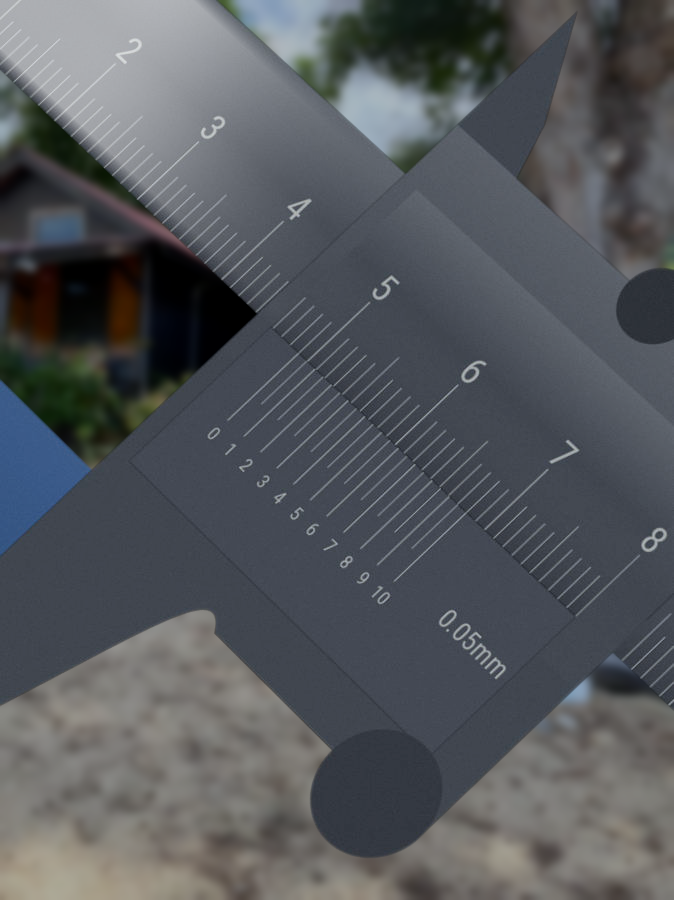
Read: value=49.0 unit=mm
